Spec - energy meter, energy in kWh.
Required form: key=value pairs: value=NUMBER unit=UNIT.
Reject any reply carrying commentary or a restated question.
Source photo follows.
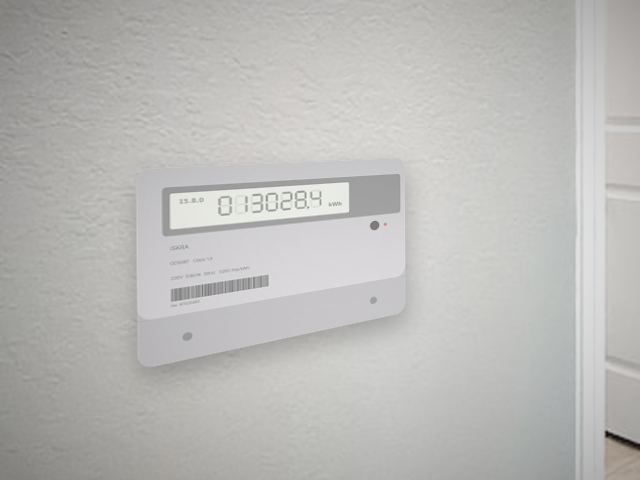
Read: value=13028.4 unit=kWh
